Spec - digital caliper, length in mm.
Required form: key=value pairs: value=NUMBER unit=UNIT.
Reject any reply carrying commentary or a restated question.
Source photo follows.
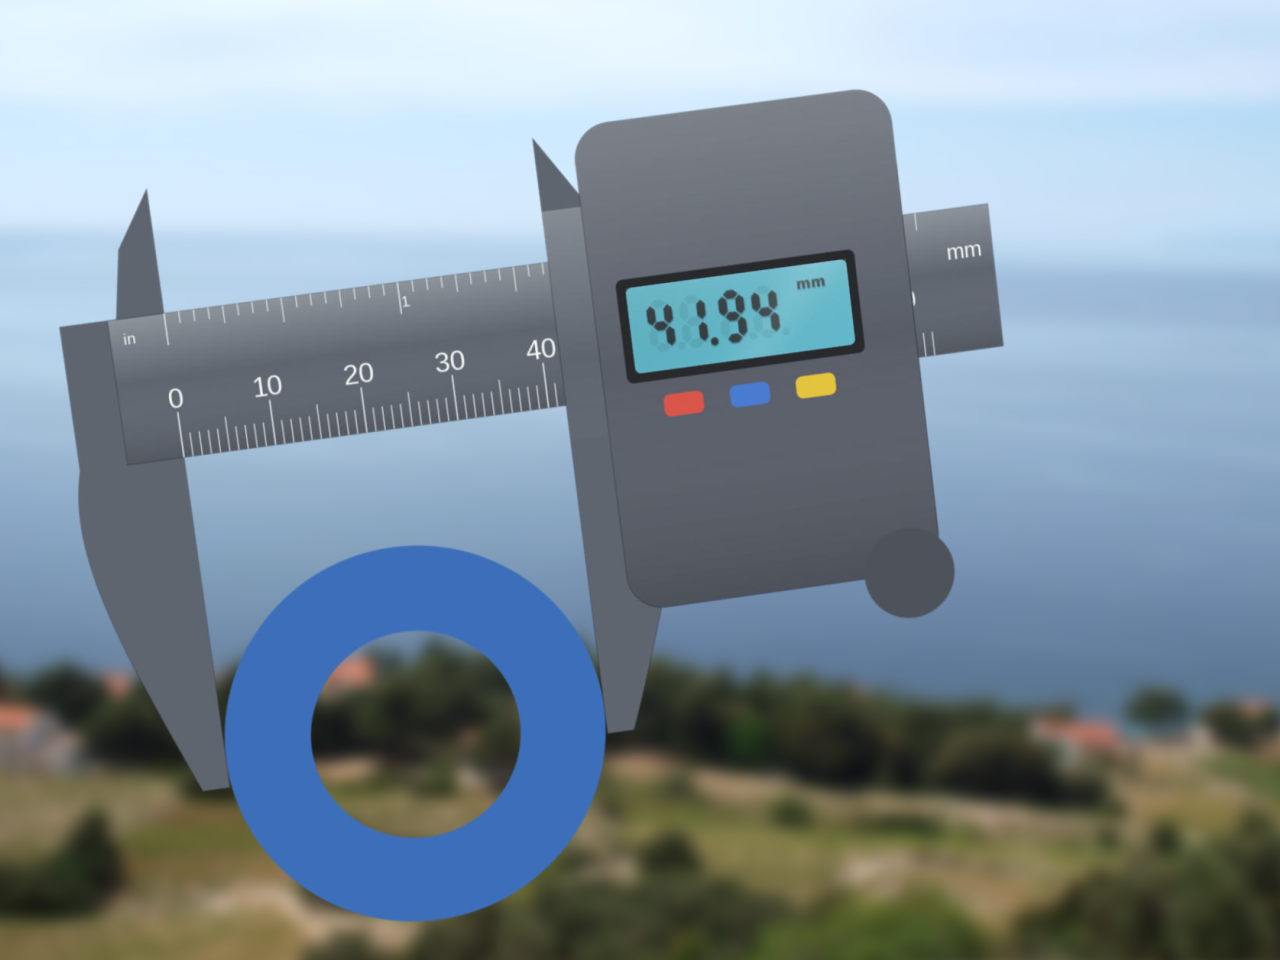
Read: value=41.94 unit=mm
